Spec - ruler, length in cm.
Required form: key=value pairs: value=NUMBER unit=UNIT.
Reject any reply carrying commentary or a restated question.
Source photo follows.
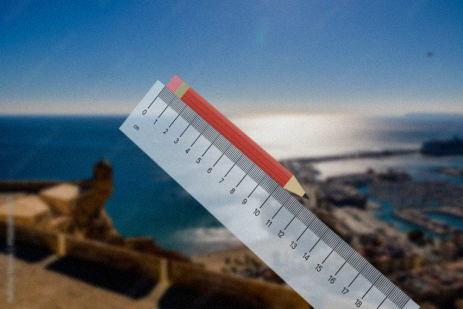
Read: value=12 unit=cm
